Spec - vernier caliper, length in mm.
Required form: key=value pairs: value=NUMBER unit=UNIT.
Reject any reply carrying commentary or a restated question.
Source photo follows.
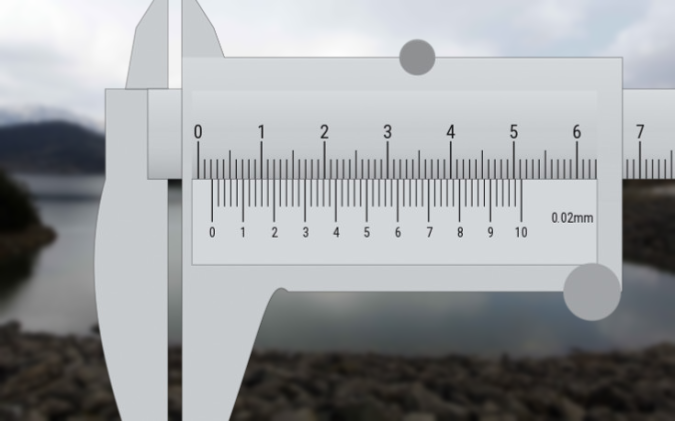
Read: value=2.2 unit=mm
